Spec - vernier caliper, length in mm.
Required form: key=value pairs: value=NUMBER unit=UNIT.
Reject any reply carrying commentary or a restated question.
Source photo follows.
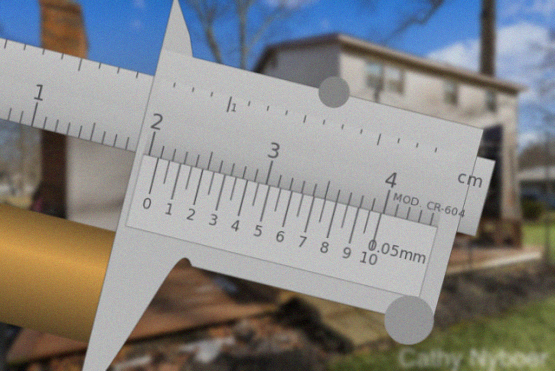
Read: value=20.8 unit=mm
